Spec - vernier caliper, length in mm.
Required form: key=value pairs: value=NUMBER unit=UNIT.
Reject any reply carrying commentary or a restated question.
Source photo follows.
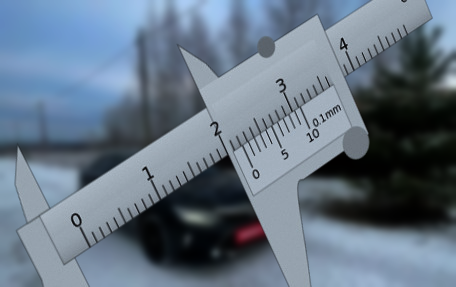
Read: value=22.2 unit=mm
